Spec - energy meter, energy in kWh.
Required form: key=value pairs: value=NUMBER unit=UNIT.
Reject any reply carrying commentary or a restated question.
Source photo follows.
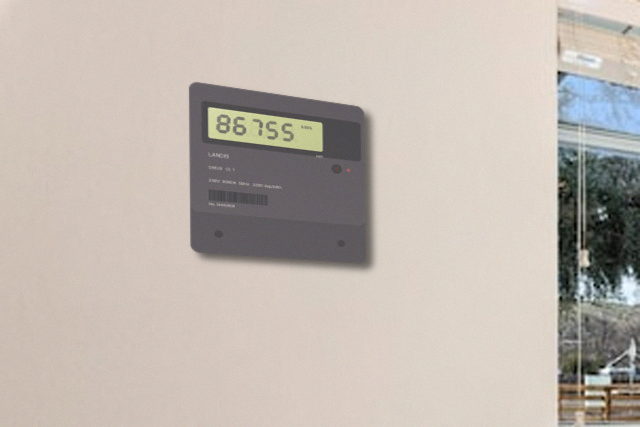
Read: value=86755 unit=kWh
